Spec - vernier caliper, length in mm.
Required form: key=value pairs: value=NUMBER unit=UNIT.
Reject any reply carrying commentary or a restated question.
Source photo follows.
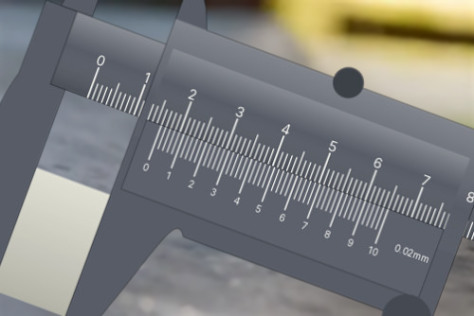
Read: value=16.0 unit=mm
